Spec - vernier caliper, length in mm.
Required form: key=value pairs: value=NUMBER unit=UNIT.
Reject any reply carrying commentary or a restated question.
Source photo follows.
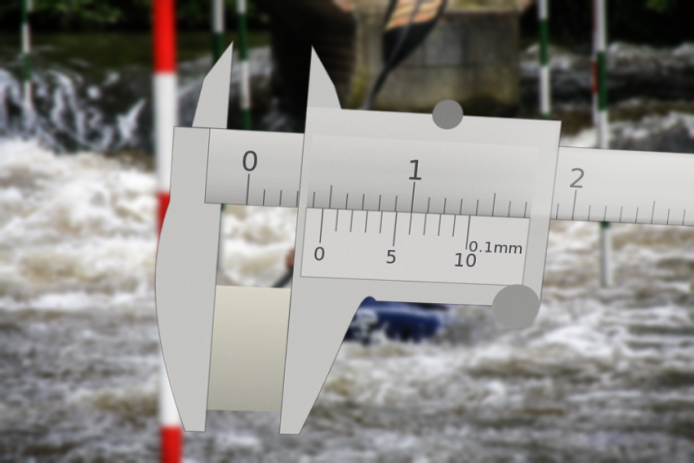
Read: value=4.6 unit=mm
